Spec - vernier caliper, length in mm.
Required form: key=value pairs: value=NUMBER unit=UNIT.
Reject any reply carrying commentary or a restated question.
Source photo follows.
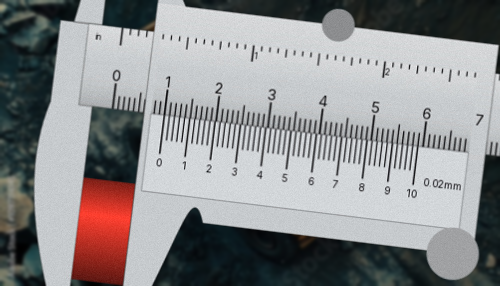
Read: value=10.0 unit=mm
